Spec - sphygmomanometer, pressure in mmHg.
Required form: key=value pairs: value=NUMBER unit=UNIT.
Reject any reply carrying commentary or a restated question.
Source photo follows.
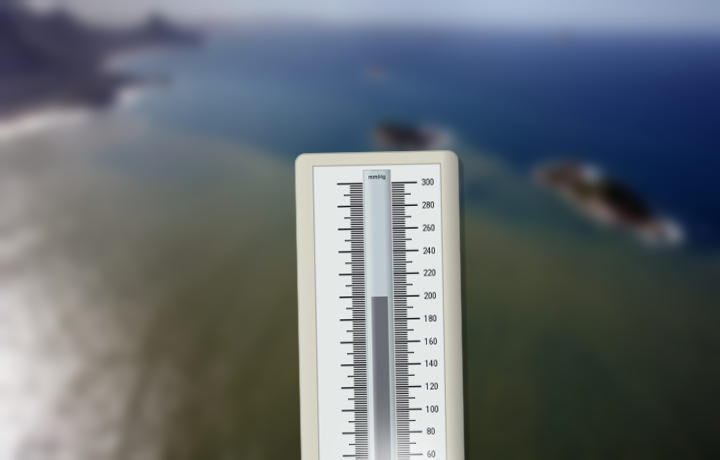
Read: value=200 unit=mmHg
